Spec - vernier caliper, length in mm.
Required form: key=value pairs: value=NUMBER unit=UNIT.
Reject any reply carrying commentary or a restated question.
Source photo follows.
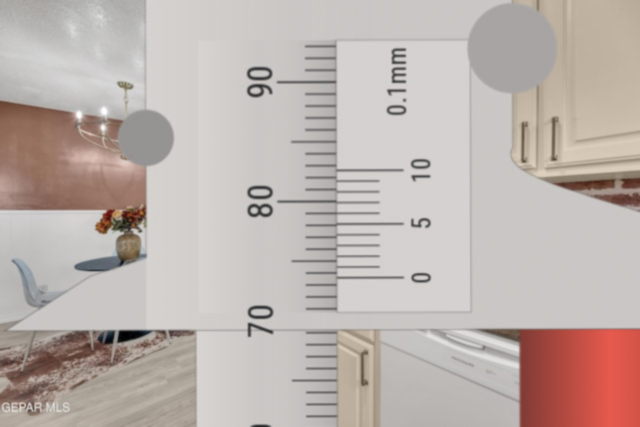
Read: value=73.6 unit=mm
